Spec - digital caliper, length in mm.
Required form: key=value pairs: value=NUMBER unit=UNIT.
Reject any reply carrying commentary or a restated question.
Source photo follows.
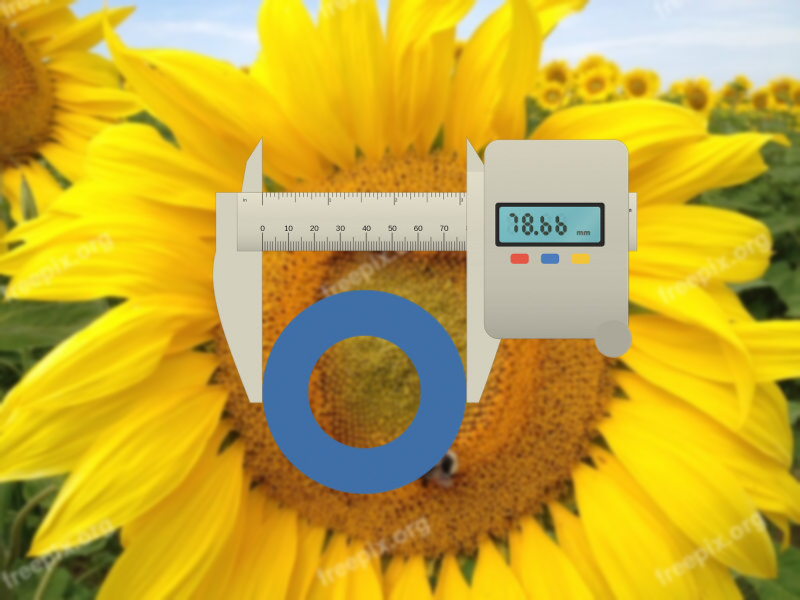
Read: value=78.66 unit=mm
